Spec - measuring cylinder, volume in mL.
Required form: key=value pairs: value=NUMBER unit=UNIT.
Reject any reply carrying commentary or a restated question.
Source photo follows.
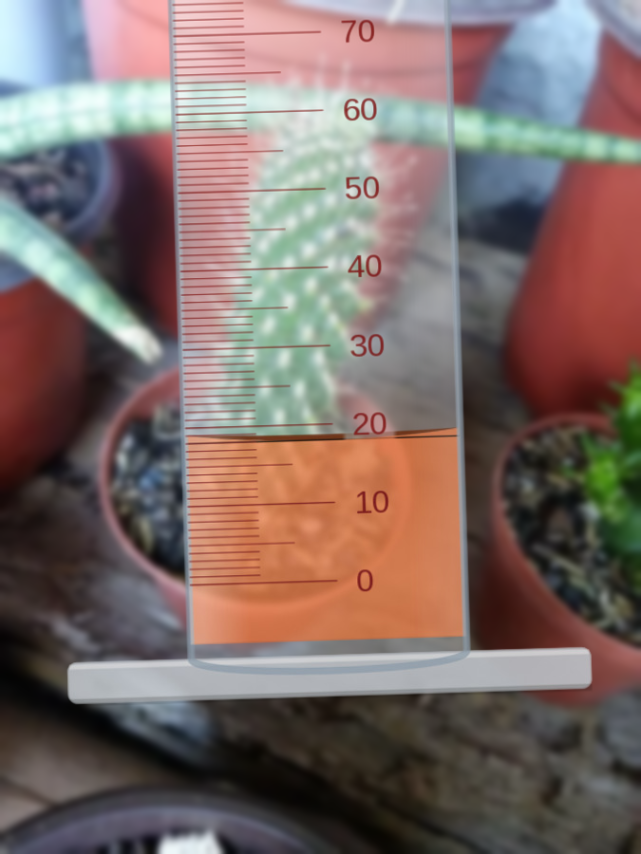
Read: value=18 unit=mL
